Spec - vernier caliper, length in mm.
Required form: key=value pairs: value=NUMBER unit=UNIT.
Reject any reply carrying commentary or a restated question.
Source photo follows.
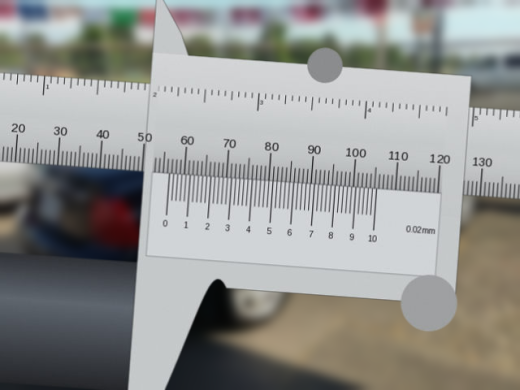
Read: value=56.5 unit=mm
